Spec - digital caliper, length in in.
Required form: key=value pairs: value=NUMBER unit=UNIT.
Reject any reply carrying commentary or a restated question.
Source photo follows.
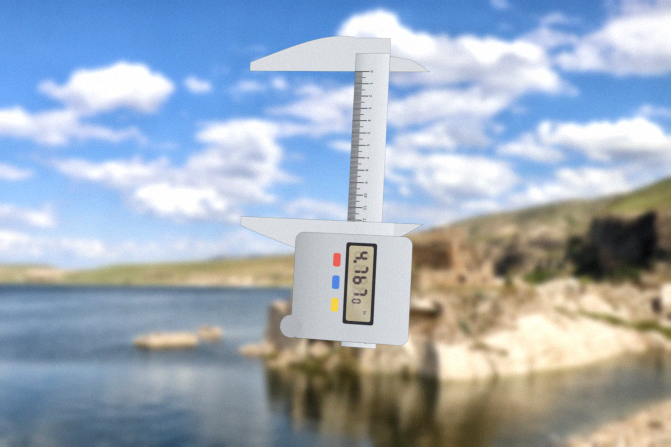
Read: value=4.7670 unit=in
